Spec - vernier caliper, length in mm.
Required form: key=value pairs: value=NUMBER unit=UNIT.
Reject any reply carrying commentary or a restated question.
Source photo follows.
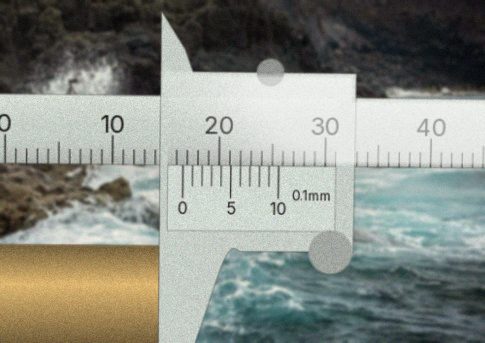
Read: value=16.6 unit=mm
